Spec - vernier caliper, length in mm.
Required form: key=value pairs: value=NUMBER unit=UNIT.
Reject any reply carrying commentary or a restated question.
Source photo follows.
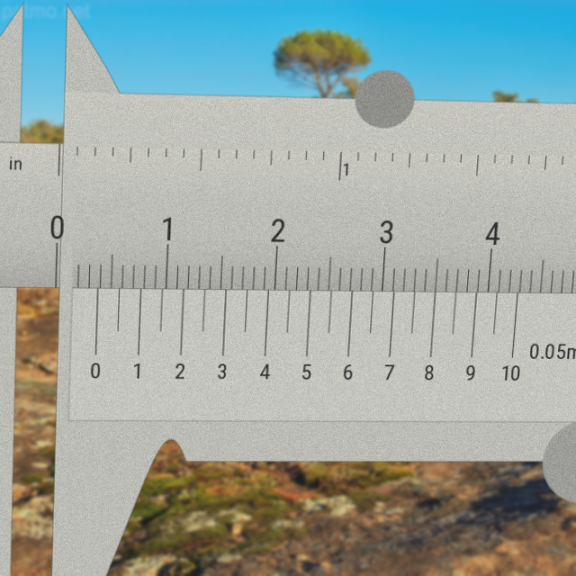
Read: value=3.8 unit=mm
